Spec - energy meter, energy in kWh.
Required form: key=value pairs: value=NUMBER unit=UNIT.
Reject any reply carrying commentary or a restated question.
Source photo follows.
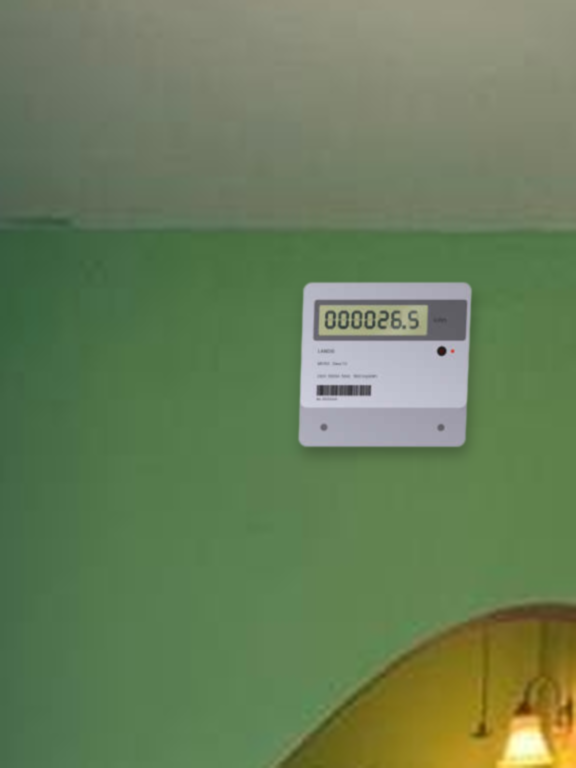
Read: value=26.5 unit=kWh
